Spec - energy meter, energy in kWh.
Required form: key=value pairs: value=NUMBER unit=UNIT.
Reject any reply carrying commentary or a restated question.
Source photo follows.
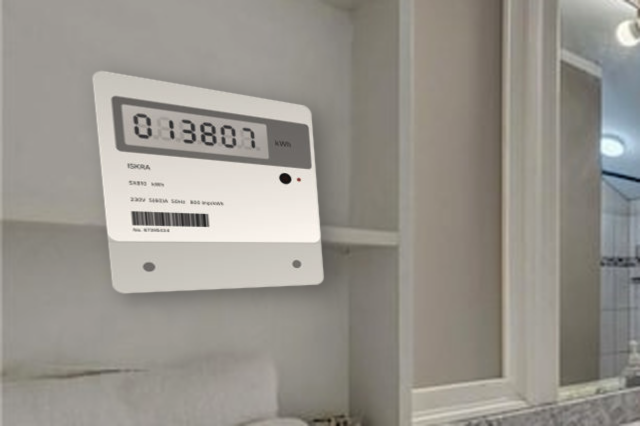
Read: value=13807 unit=kWh
